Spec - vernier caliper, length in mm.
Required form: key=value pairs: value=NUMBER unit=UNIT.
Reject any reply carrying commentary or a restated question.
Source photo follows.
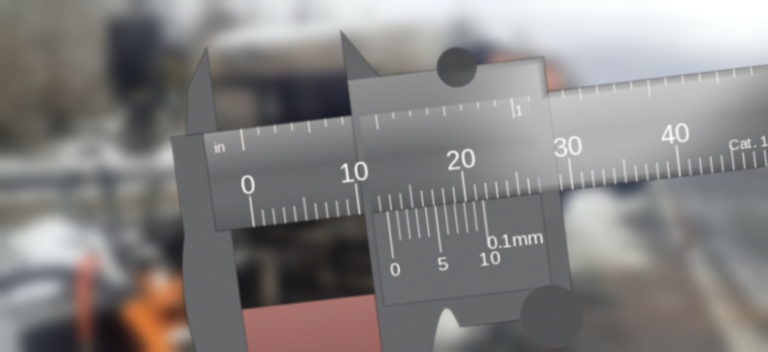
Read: value=12.6 unit=mm
